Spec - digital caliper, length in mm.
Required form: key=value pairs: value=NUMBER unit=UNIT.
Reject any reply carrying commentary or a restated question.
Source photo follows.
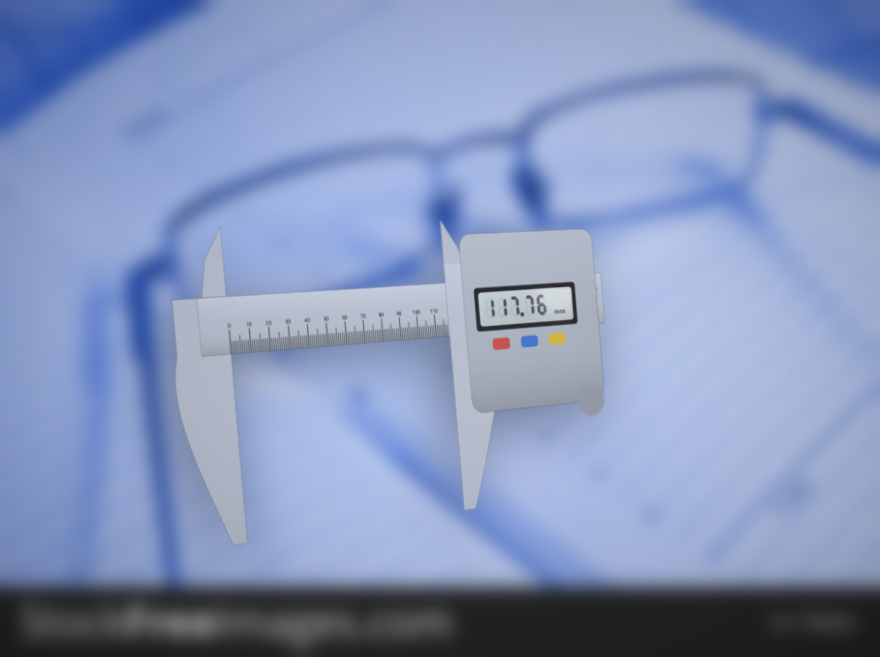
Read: value=117.76 unit=mm
